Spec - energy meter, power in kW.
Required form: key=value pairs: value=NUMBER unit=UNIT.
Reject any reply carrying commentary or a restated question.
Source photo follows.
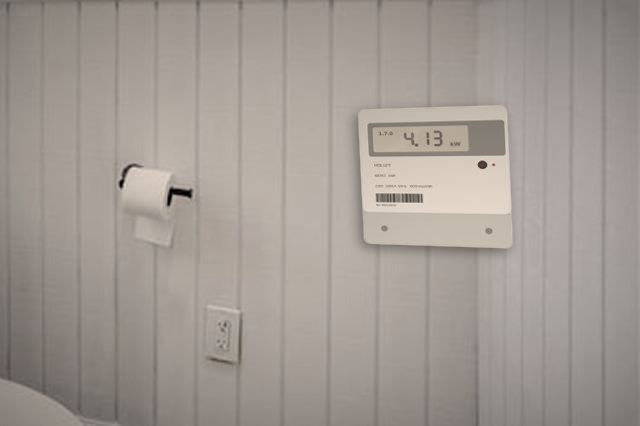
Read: value=4.13 unit=kW
